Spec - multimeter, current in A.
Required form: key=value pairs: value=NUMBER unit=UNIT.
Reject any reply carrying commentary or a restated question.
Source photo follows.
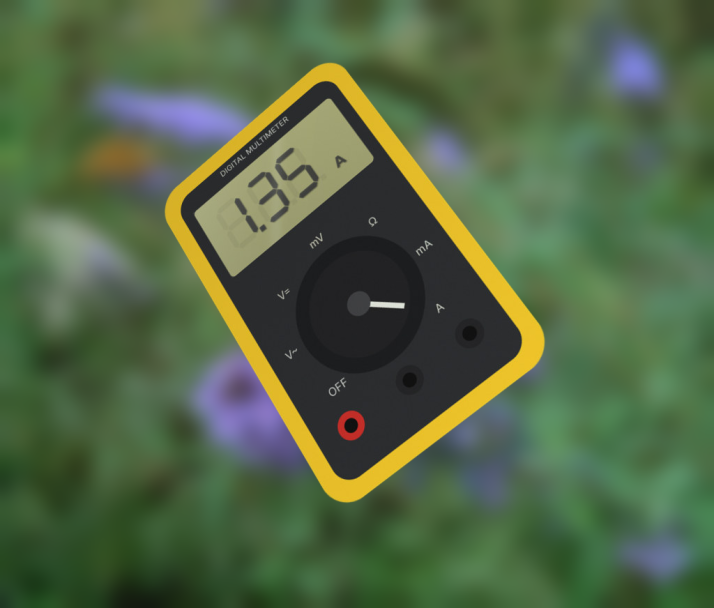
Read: value=1.35 unit=A
